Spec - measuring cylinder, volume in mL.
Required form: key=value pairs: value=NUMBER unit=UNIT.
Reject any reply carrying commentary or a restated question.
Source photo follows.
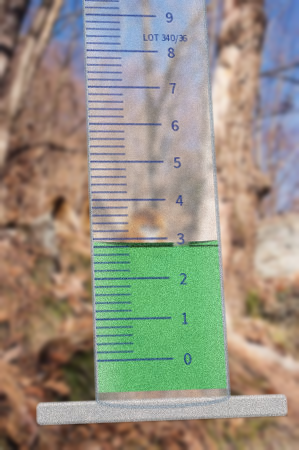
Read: value=2.8 unit=mL
